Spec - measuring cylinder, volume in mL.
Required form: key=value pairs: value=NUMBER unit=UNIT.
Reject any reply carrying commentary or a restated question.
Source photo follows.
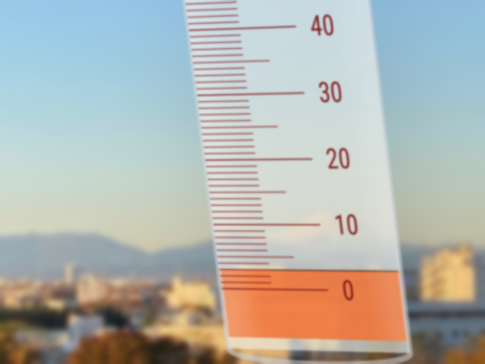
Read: value=3 unit=mL
